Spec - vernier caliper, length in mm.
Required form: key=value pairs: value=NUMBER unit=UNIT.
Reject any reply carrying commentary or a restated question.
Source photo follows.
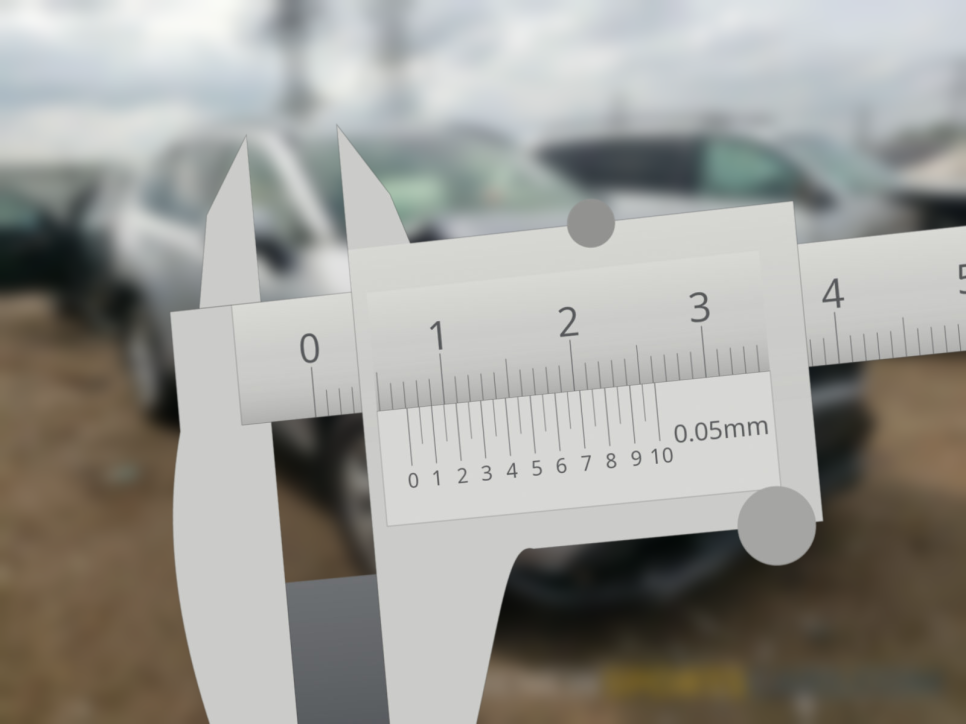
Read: value=7.1 unit=mm
